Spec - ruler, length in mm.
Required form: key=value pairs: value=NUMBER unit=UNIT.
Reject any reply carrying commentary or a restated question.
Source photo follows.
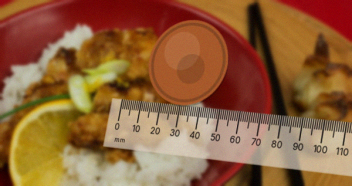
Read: value=40 unit=mm
